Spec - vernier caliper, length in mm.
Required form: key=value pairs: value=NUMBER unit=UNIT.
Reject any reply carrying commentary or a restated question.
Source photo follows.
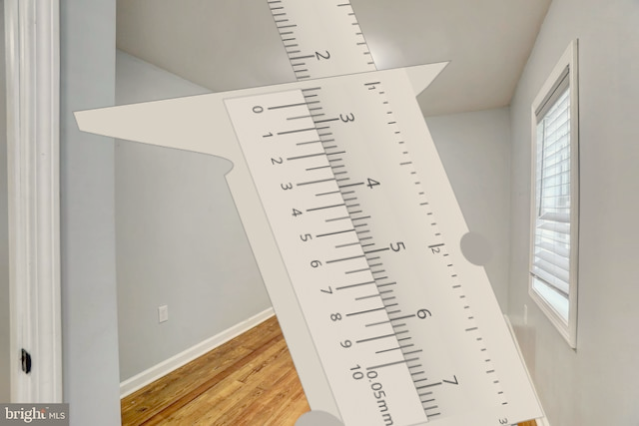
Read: value=27.0 unit=mm
